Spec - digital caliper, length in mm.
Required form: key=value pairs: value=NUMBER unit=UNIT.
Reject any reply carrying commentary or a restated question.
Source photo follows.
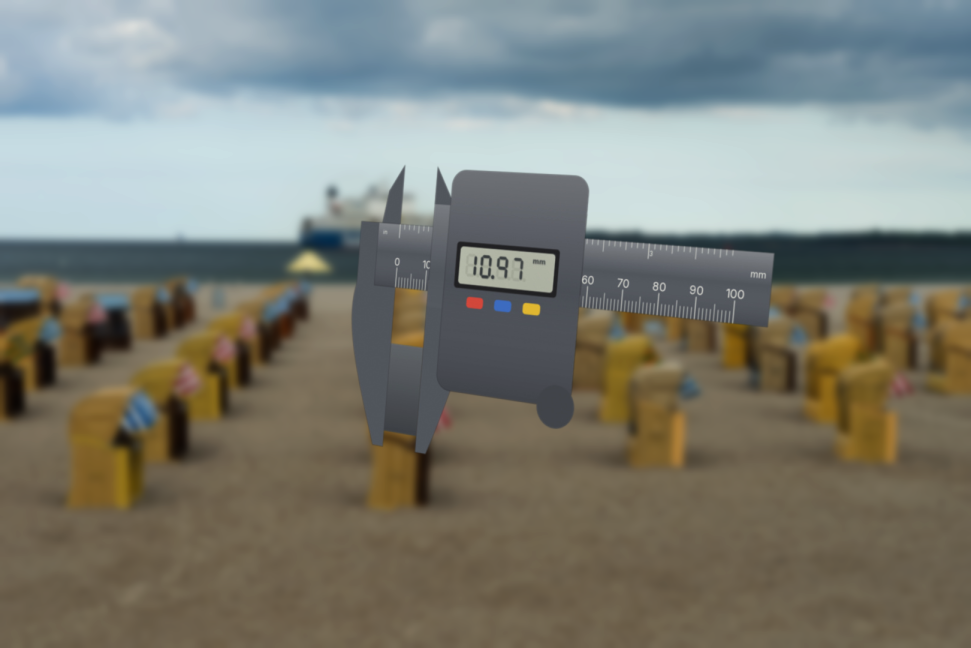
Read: value=10.97 unit=mm
